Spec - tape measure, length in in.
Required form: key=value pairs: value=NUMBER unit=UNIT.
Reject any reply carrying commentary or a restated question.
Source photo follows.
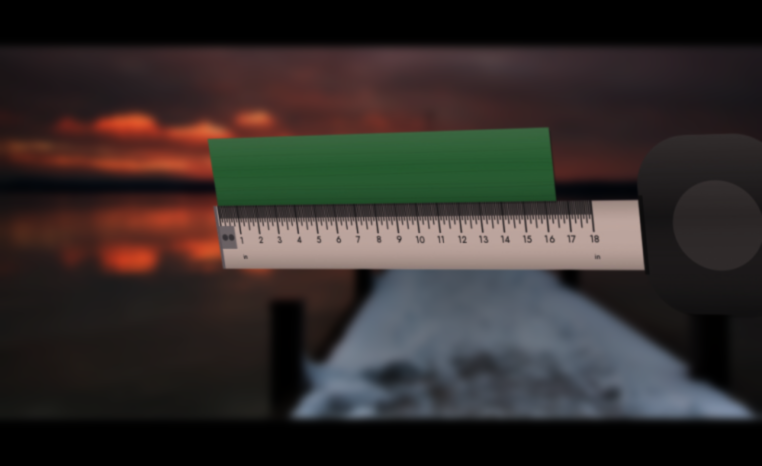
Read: value=16.5 unit=in
